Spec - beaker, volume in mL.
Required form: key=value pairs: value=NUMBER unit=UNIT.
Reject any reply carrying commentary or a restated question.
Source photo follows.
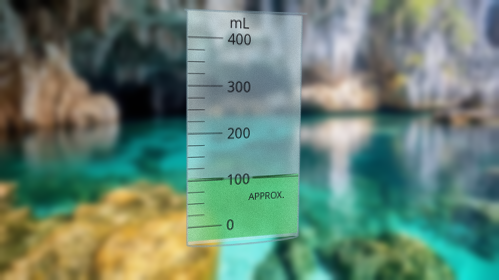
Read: value=100 unit=mL
